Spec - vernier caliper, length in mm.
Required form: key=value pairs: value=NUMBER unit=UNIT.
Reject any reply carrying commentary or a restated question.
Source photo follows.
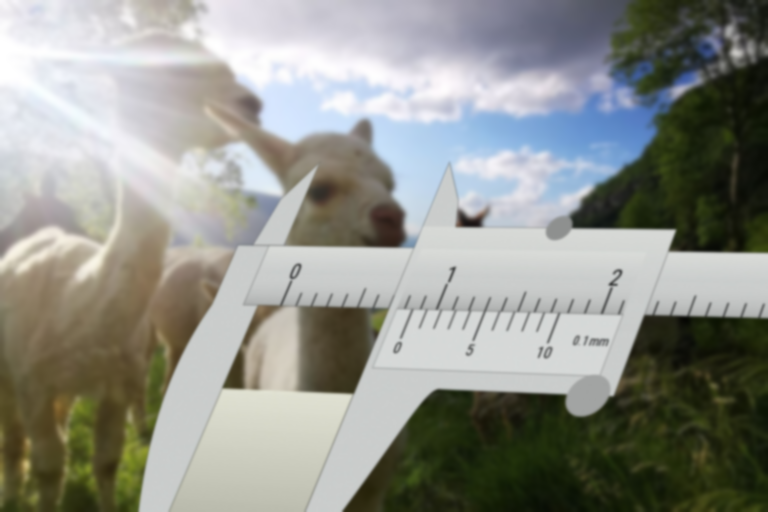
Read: value=8.5 unit=mm
